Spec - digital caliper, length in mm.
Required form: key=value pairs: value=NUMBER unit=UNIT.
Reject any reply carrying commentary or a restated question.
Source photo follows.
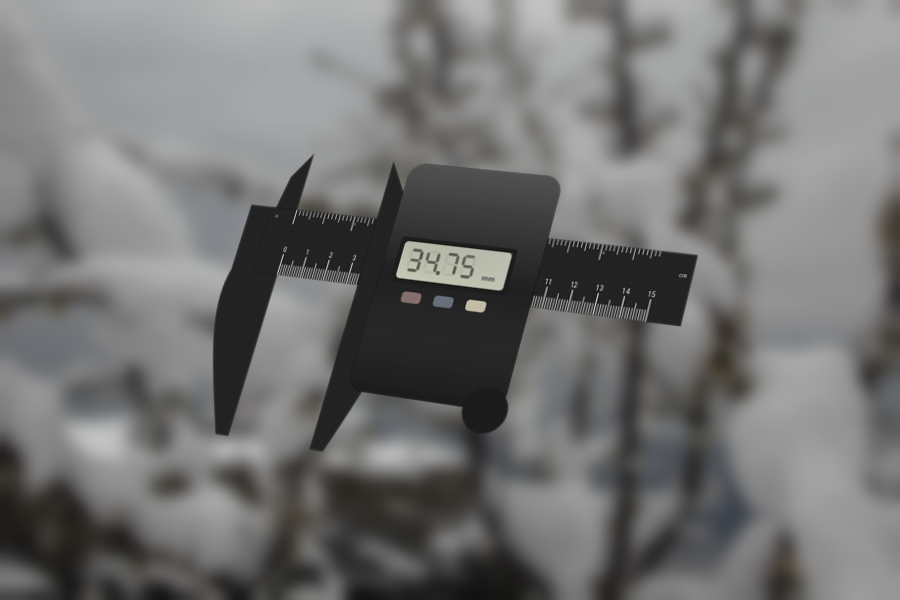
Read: value=34.75 unit=mm
